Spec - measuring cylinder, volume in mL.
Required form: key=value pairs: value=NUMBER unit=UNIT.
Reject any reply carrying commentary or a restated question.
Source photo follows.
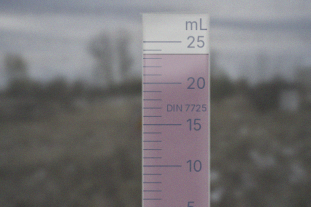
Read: value=23.5 unit=mL
